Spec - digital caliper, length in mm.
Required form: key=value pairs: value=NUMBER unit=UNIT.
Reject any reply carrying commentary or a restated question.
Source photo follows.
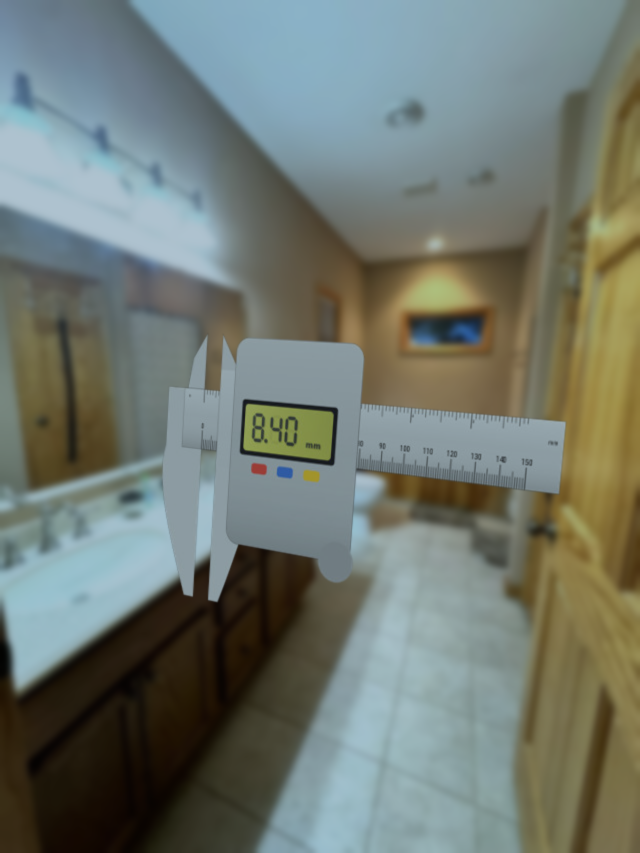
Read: value=8.40 unit=mm
